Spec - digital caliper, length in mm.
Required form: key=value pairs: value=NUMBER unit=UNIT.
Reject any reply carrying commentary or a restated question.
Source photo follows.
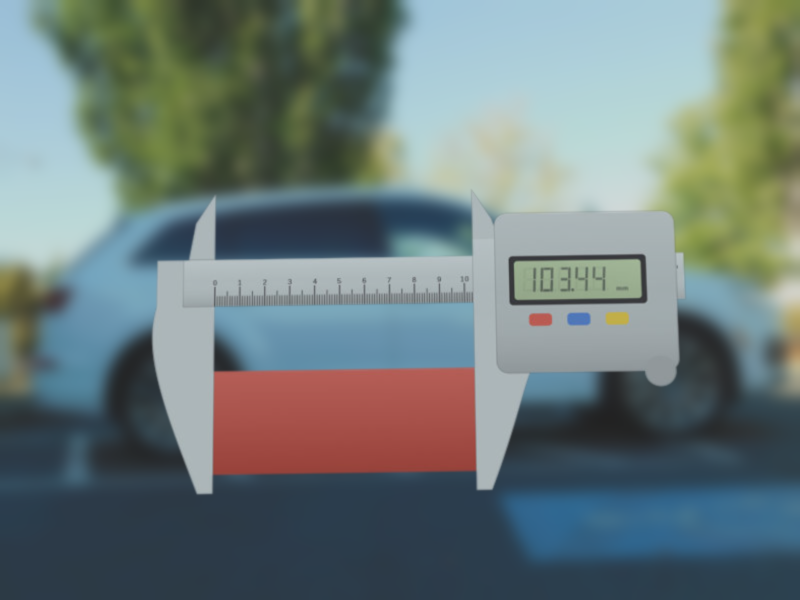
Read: value=103.44 unit=mm
